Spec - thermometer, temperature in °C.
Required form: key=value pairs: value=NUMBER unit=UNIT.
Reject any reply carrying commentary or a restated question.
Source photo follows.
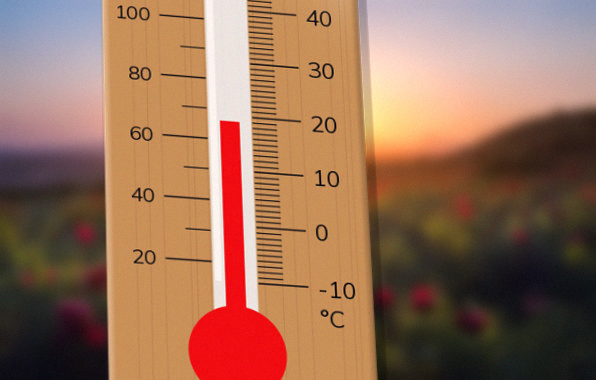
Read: value=19 unit=°C
